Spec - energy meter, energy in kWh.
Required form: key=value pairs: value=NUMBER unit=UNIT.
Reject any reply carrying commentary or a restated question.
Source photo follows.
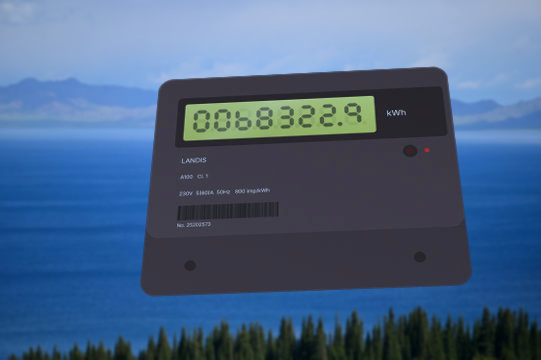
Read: value=68322.9 unit=kWh
